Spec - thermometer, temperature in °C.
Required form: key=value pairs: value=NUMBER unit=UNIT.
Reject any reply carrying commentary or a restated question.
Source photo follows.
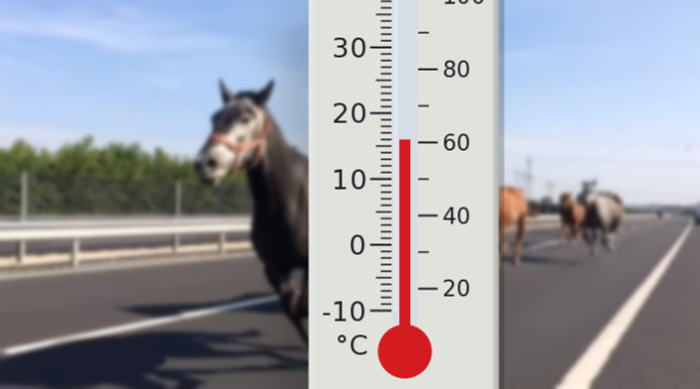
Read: value=16 unit=°C
